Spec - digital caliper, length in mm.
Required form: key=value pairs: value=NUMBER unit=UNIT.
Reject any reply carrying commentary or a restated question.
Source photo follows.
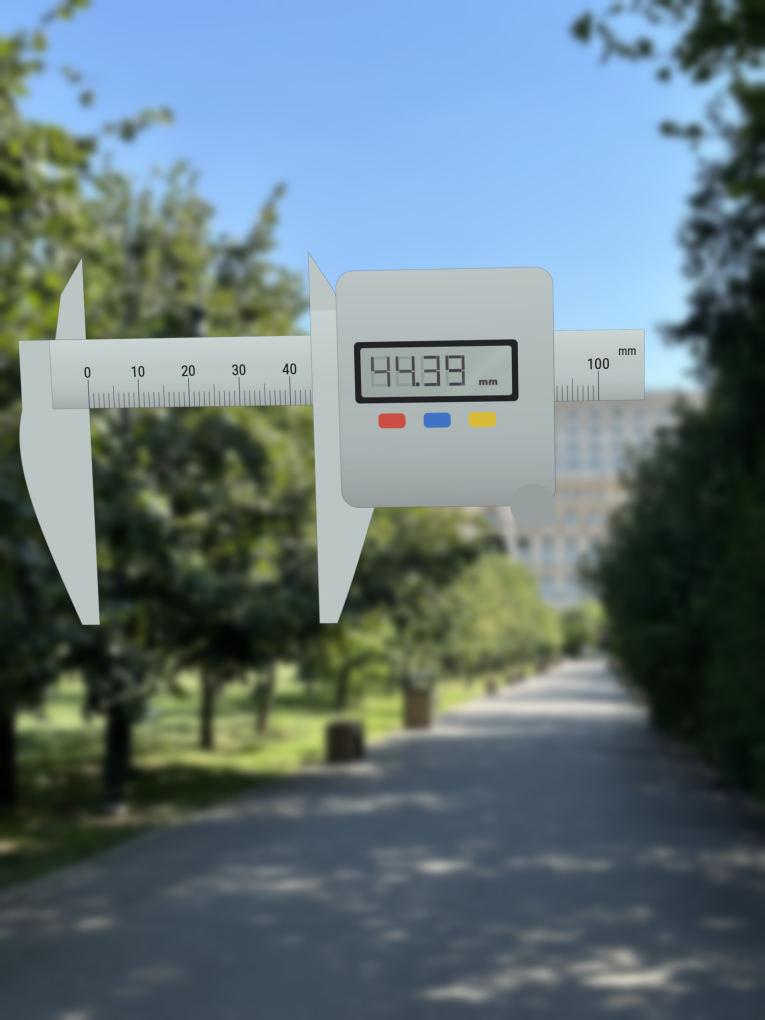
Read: value=44.39 unit=mm
